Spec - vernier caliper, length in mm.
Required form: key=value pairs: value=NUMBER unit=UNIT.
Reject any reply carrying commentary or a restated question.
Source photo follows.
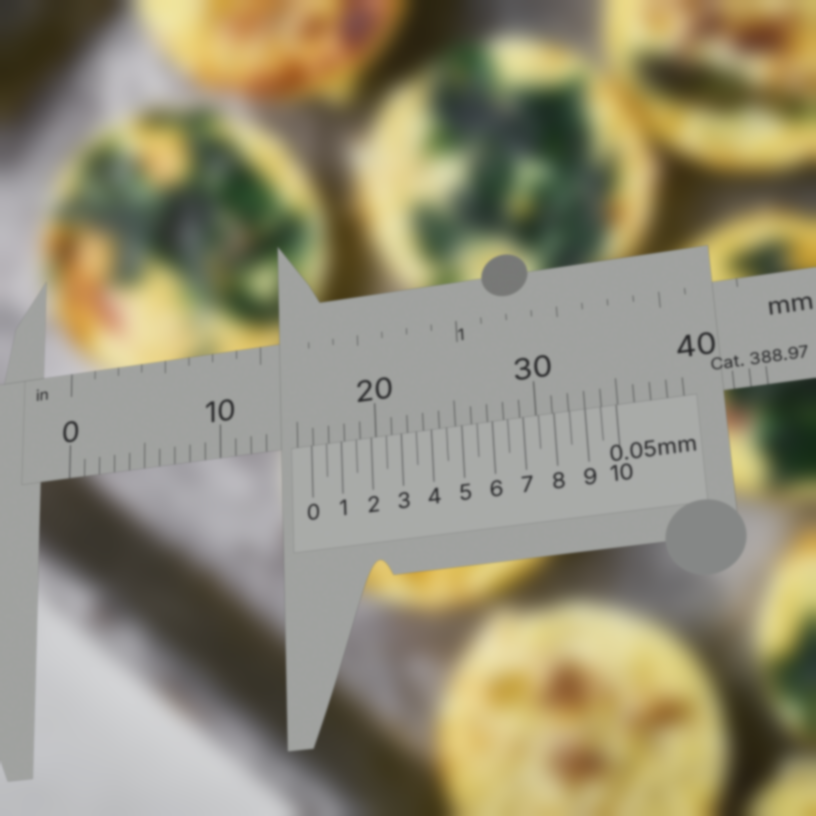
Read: value=15.9 unit=mm
